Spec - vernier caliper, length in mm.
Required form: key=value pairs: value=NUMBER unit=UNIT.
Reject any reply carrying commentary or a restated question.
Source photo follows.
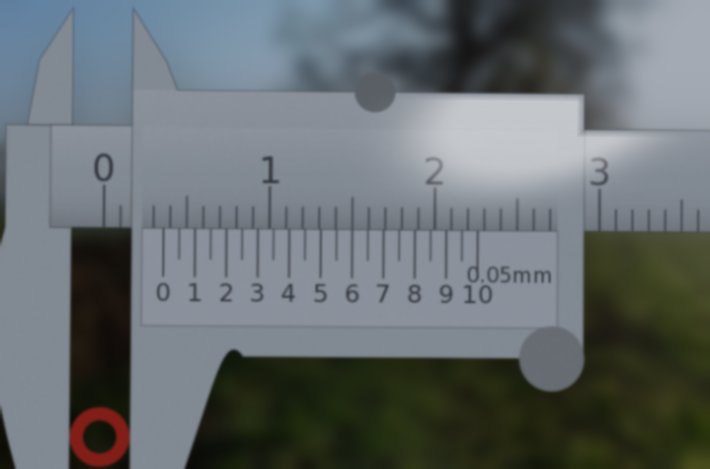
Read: value=3.6 unit=mm
